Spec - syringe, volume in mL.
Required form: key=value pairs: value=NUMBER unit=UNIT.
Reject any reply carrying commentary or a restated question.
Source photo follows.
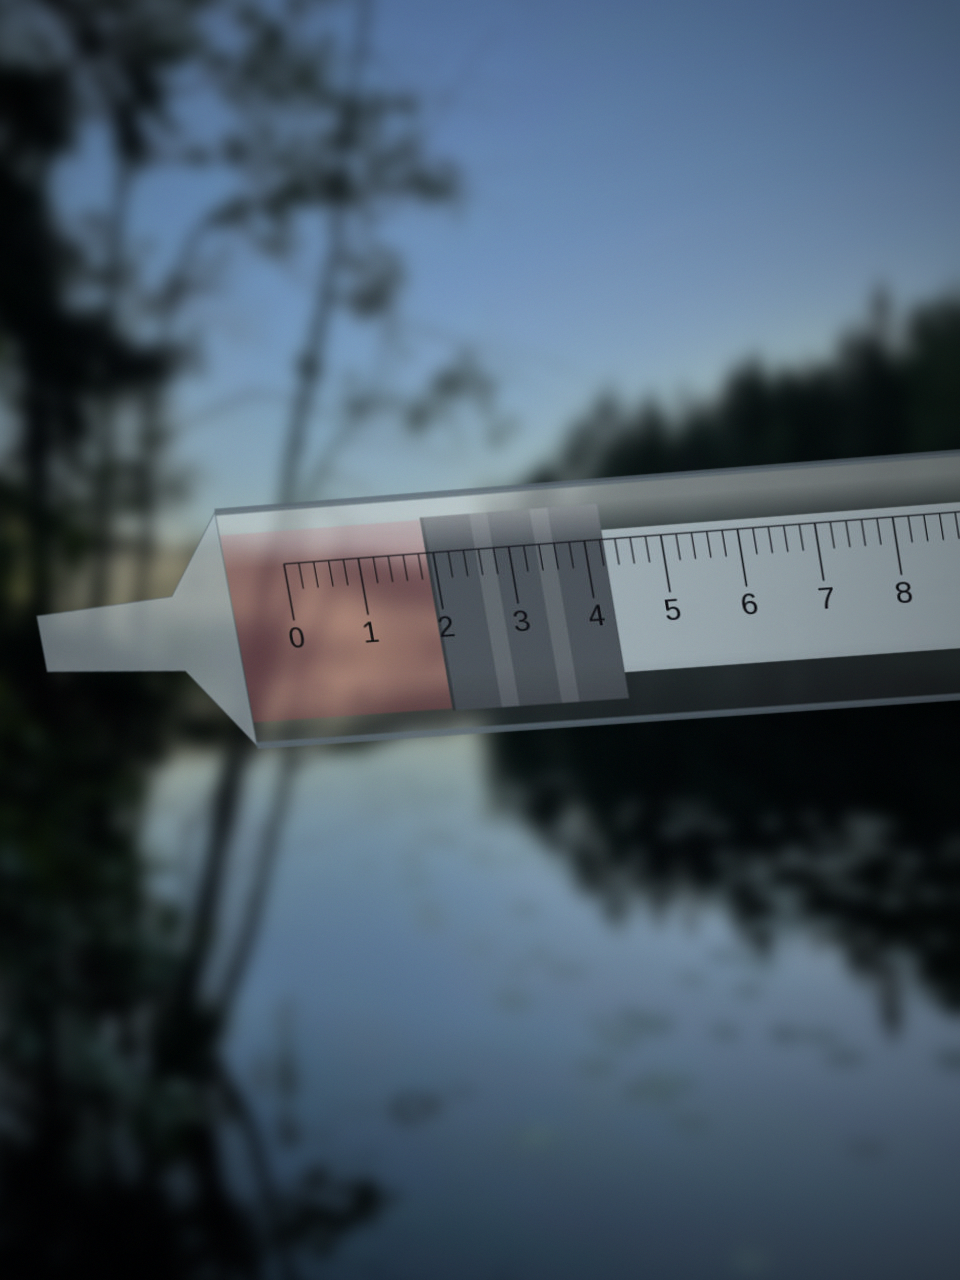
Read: value=1.9 unit=mL
